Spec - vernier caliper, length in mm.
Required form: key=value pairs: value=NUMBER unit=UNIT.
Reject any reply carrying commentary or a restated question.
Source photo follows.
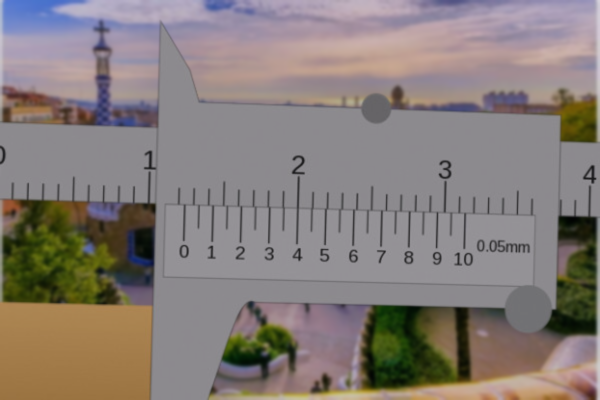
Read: value=12.4 unit=mm
